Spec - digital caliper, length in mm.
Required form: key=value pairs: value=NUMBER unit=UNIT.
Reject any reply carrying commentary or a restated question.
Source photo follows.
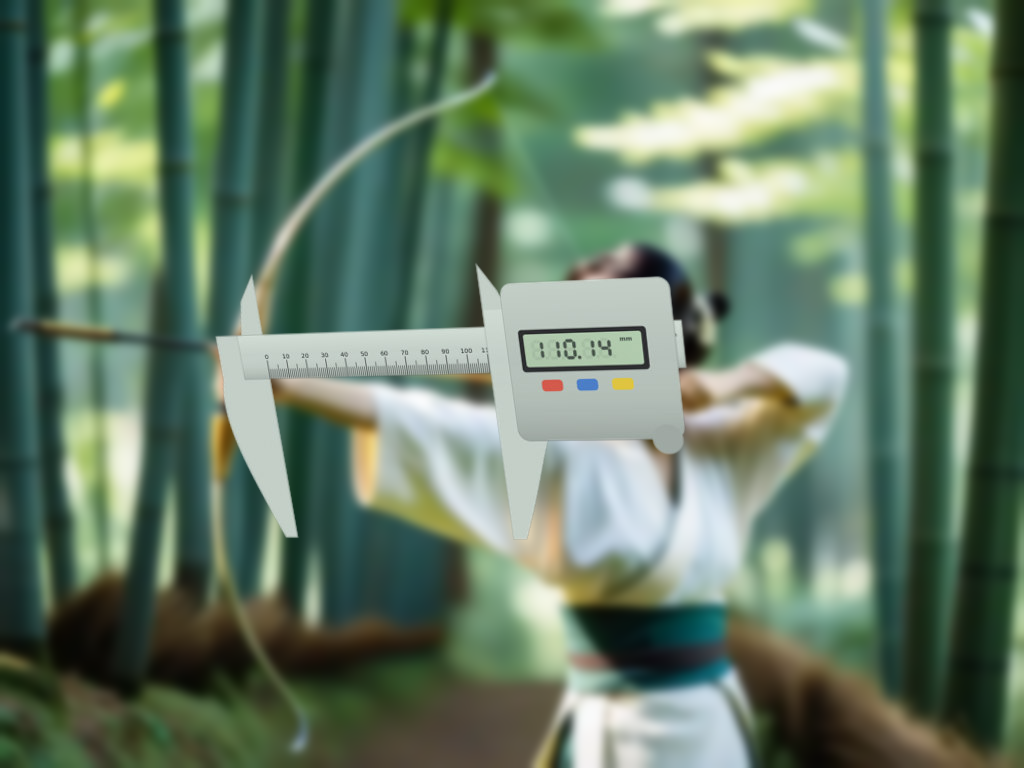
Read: value=110.14 unit=mm
